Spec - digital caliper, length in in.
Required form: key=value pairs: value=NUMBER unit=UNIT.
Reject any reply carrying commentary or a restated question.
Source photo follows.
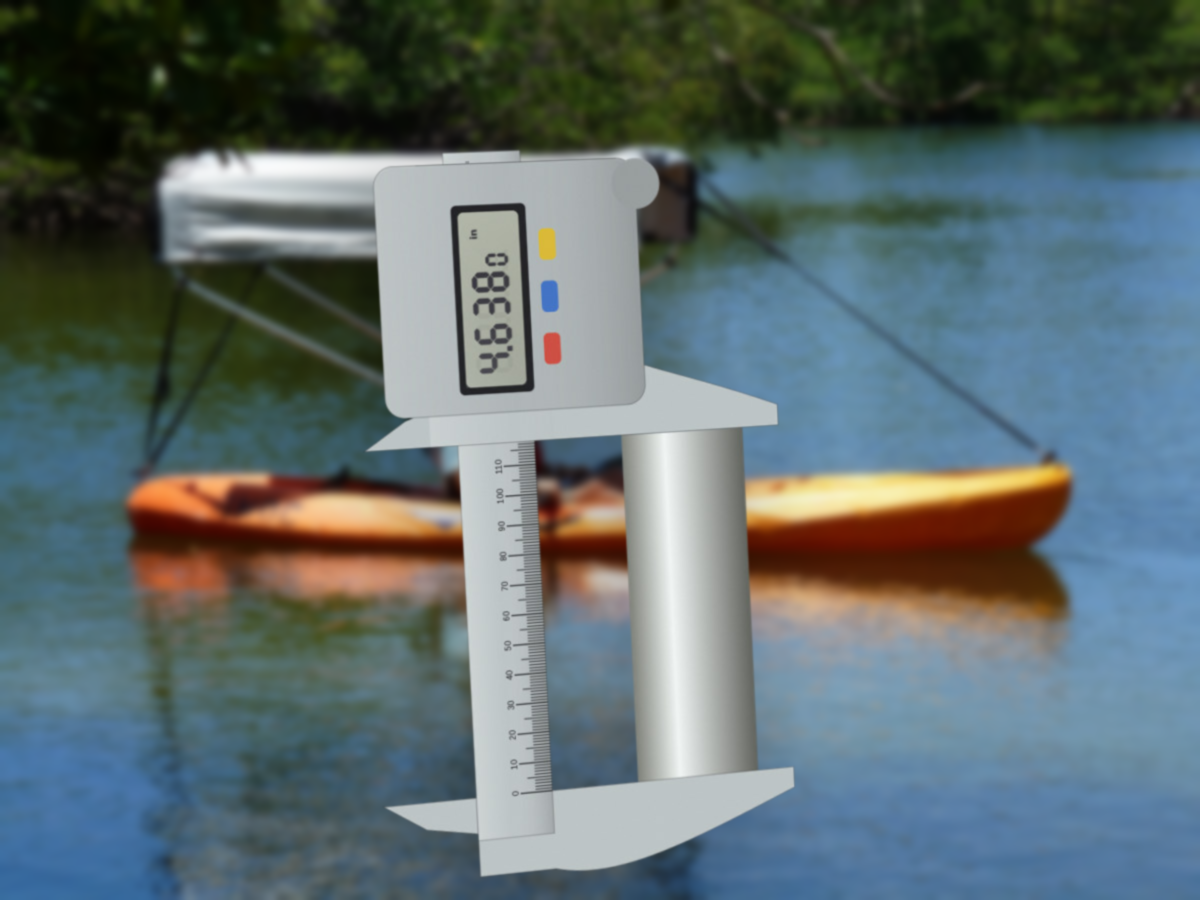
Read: value=4.6380 unit=in
